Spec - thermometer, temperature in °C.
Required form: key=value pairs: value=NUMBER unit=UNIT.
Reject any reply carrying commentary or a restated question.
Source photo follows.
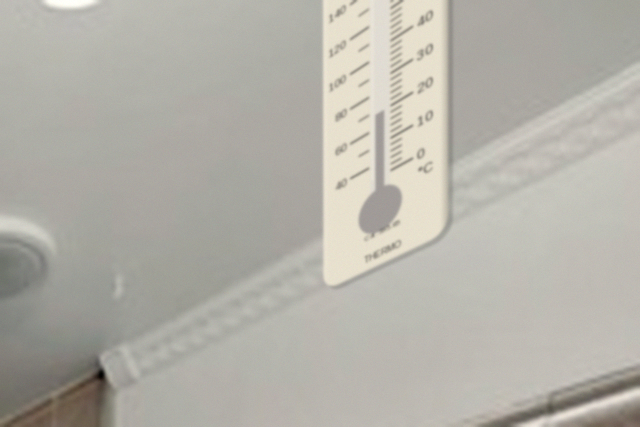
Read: value=20 unit=°C
